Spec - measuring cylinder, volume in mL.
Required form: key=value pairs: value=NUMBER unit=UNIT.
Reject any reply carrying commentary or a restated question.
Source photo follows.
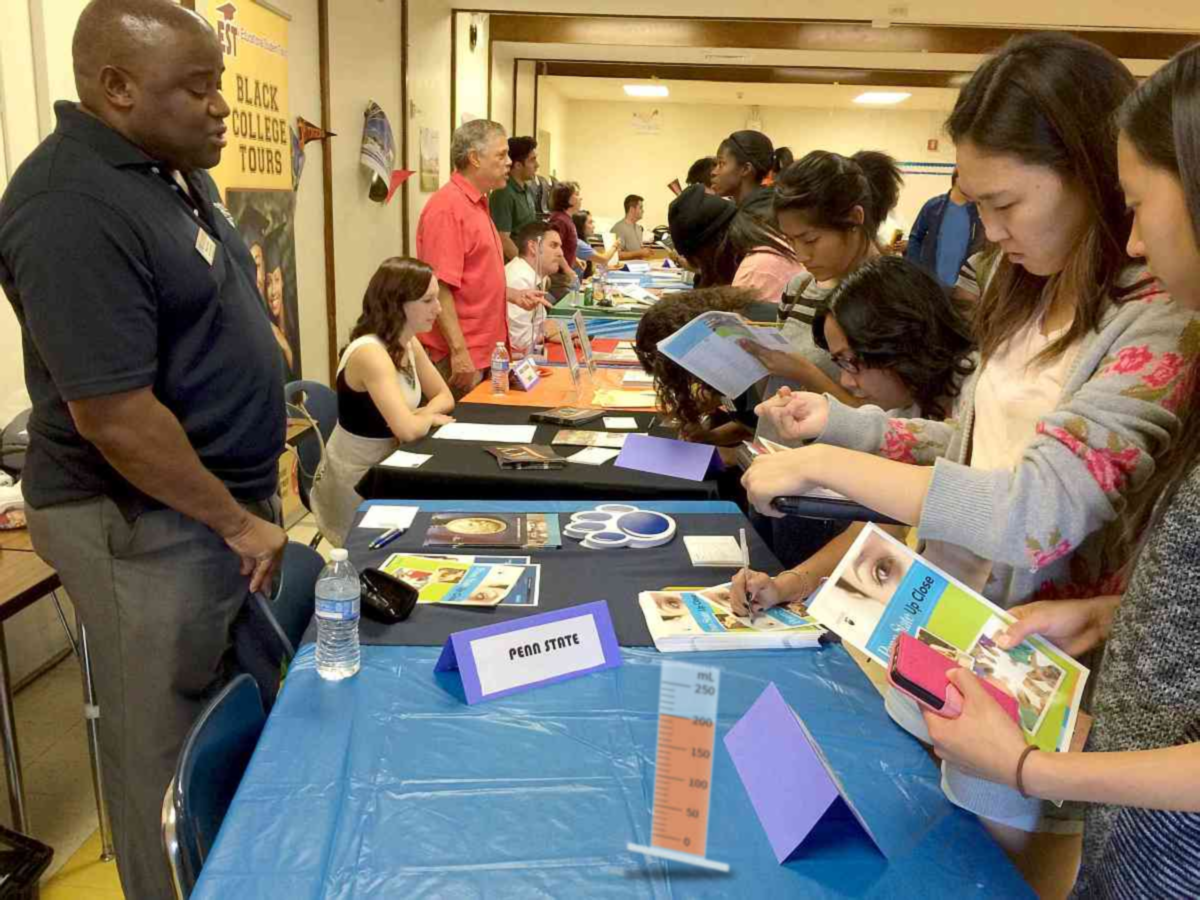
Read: value=200 unit=mL
